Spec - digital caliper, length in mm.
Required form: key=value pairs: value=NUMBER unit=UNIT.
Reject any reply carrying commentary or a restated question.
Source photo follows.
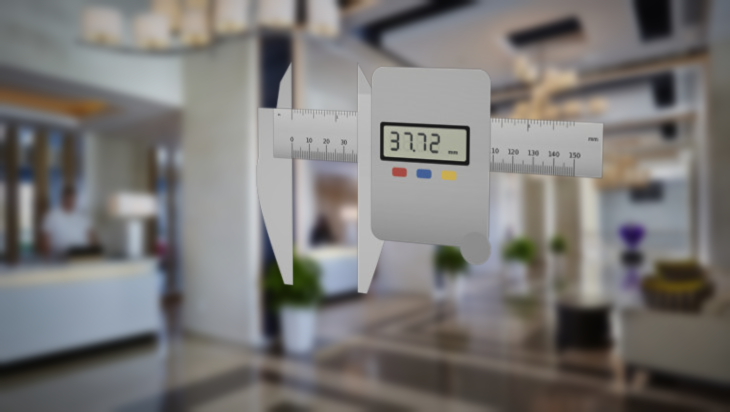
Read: value=37.72 unit=mm
